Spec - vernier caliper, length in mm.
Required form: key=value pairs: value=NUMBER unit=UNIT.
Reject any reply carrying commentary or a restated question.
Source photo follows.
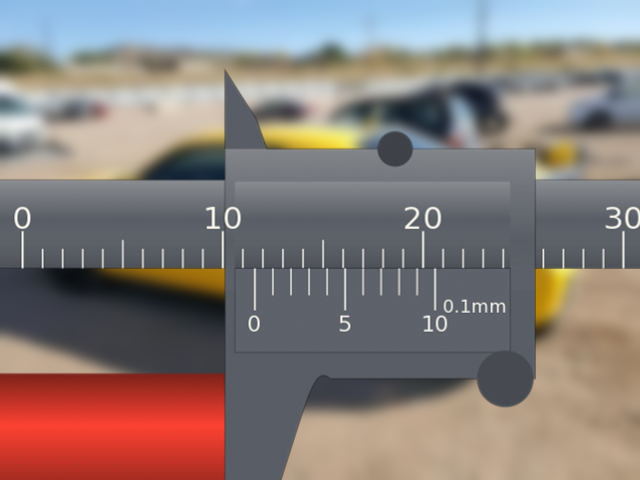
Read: value=11.6 unit=mm
